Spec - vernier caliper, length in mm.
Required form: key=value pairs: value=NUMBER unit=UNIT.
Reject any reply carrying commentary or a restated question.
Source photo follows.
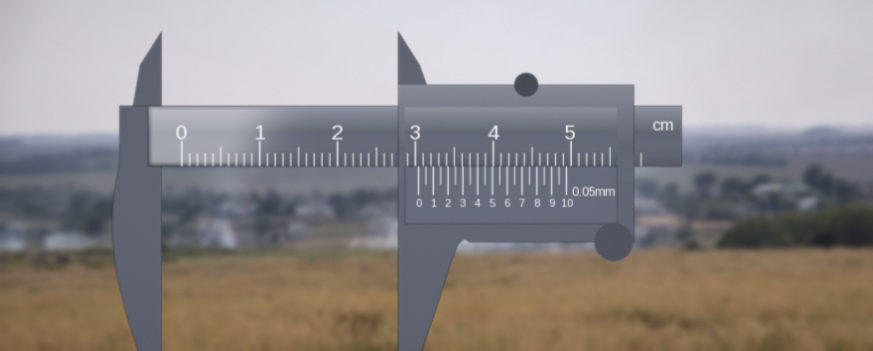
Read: value=30.4 unit=mm
